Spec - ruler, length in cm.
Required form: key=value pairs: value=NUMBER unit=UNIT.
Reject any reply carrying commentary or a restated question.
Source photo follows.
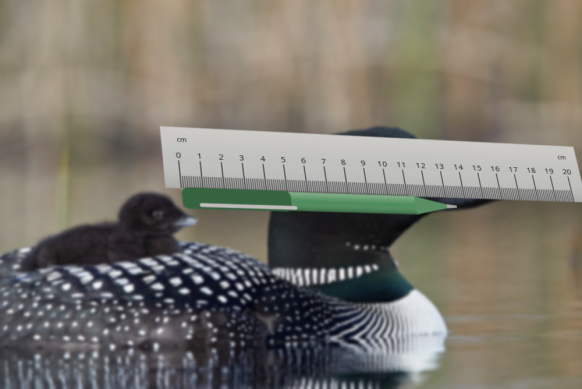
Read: value=13.5 unit=cm
